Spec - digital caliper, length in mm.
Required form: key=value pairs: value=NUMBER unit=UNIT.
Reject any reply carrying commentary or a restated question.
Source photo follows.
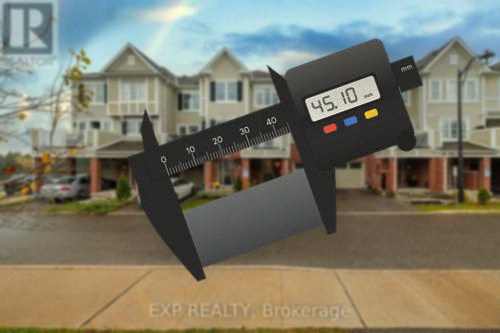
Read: value=45.10 unit=mm
